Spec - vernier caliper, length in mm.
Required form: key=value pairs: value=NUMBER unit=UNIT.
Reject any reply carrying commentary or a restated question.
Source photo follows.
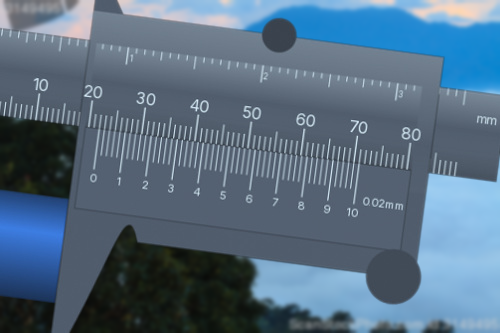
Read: value=22.0 unit=mm
